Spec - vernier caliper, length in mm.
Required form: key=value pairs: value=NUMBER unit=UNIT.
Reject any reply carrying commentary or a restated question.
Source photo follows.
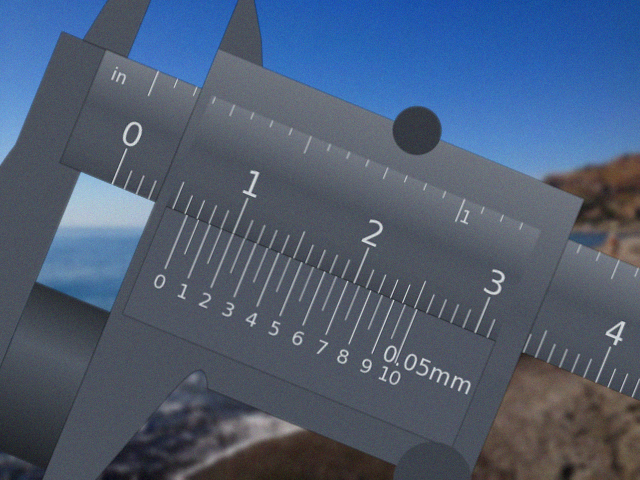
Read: value=6.2 unit=mm
